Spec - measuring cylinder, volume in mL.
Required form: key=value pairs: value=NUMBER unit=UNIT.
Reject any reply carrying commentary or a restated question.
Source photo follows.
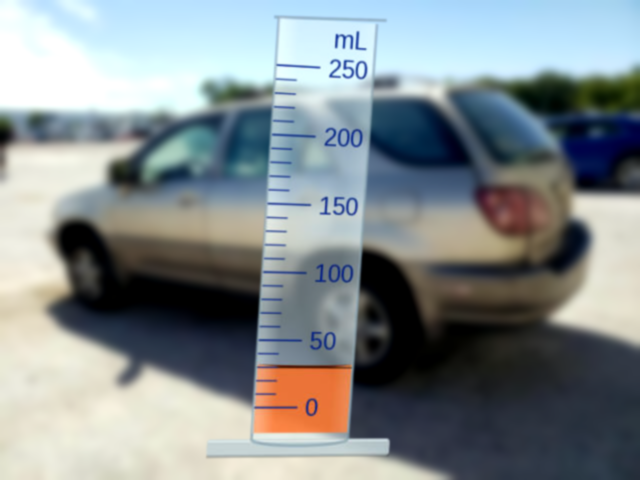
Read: value=30 unit=mL
